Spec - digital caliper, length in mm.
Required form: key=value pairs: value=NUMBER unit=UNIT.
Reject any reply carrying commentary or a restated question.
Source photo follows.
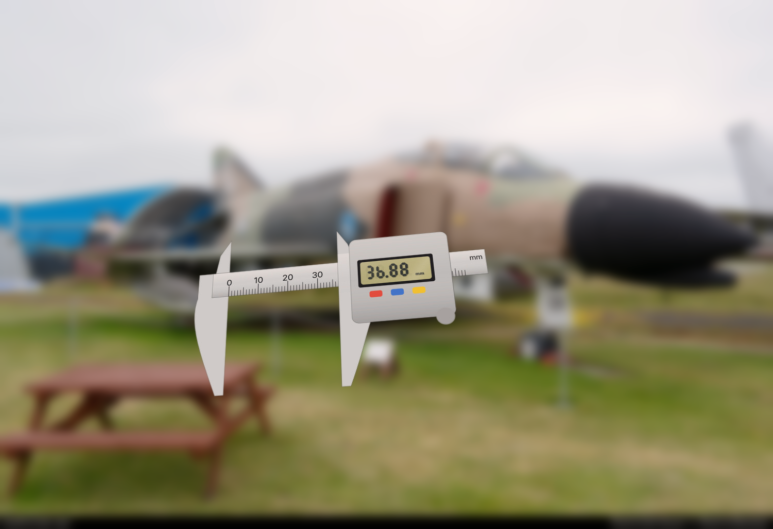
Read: value=36.88 unit=mm
